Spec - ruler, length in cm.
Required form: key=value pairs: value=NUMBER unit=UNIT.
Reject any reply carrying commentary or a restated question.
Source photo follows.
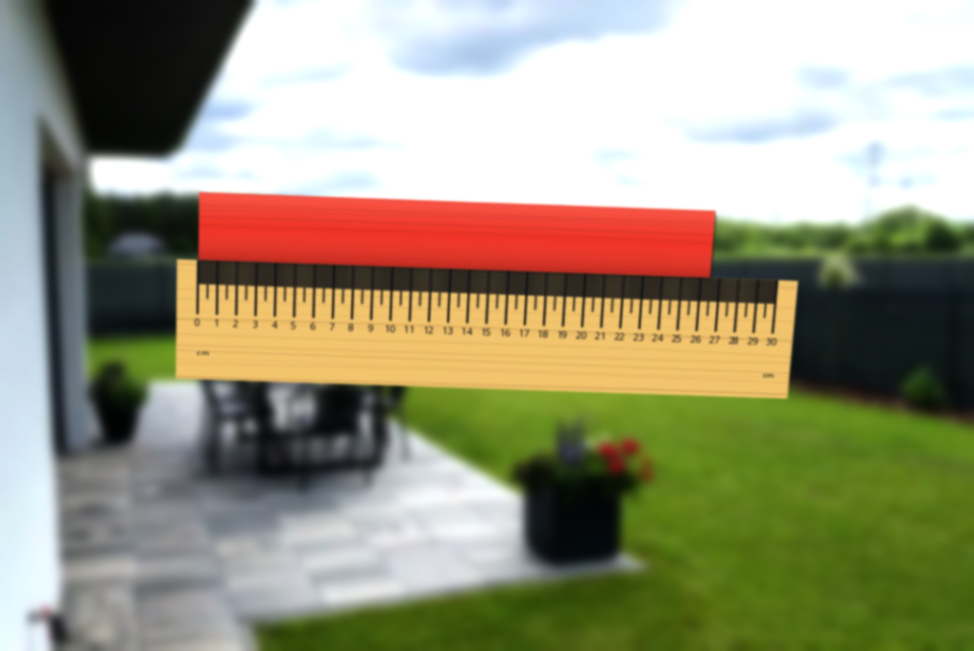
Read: value=26.5 unit=cm
